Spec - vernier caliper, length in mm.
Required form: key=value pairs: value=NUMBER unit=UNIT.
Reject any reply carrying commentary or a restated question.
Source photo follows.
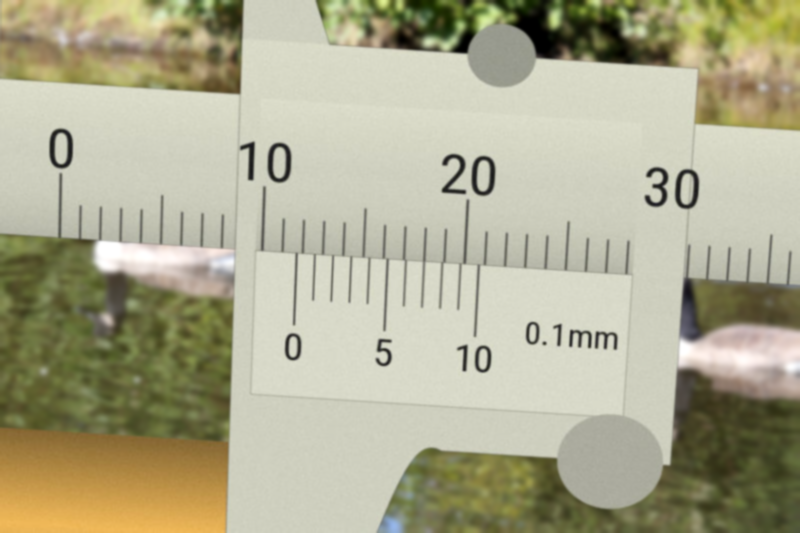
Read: value=11.7 unit=mm
